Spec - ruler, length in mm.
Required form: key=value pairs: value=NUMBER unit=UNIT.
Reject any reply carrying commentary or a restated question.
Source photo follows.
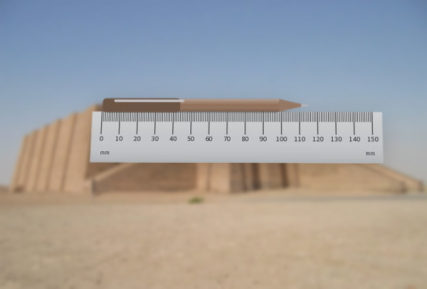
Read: value=115 unit=mm
